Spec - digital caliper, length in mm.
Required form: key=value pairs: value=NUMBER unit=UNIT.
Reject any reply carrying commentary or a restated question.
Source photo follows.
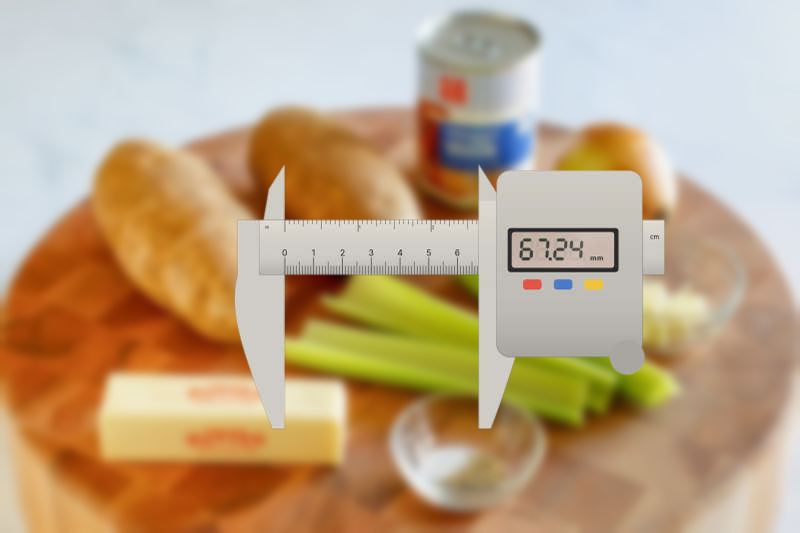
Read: value=67.24 unit=mm
